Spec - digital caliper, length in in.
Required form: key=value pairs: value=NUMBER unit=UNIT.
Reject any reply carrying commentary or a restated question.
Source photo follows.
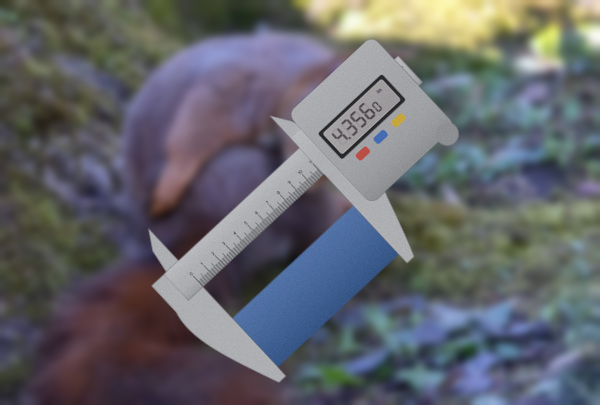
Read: value=4.3560 unit=in
